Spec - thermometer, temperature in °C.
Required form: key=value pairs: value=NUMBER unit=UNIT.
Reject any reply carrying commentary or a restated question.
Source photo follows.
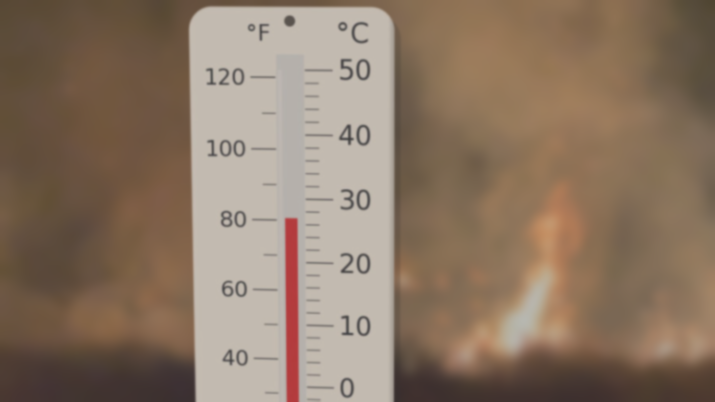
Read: value=27 unit=°C
